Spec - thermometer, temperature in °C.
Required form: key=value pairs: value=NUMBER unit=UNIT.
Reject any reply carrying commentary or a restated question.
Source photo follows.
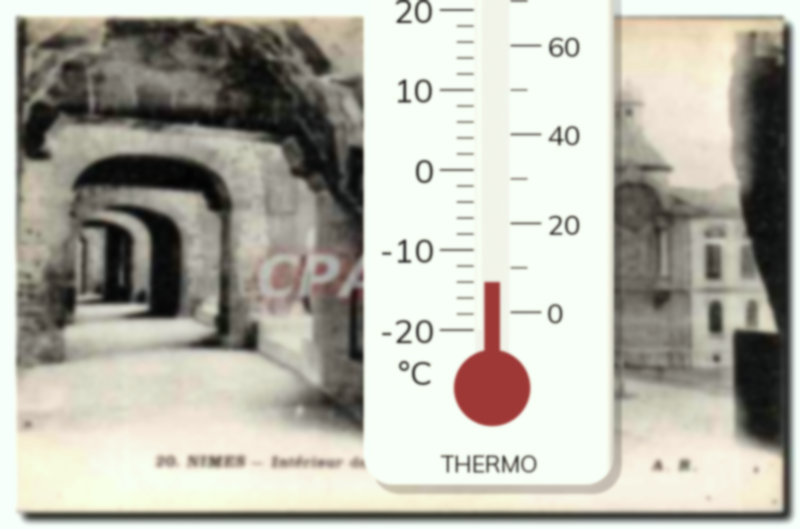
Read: value=-14 unit=°C
